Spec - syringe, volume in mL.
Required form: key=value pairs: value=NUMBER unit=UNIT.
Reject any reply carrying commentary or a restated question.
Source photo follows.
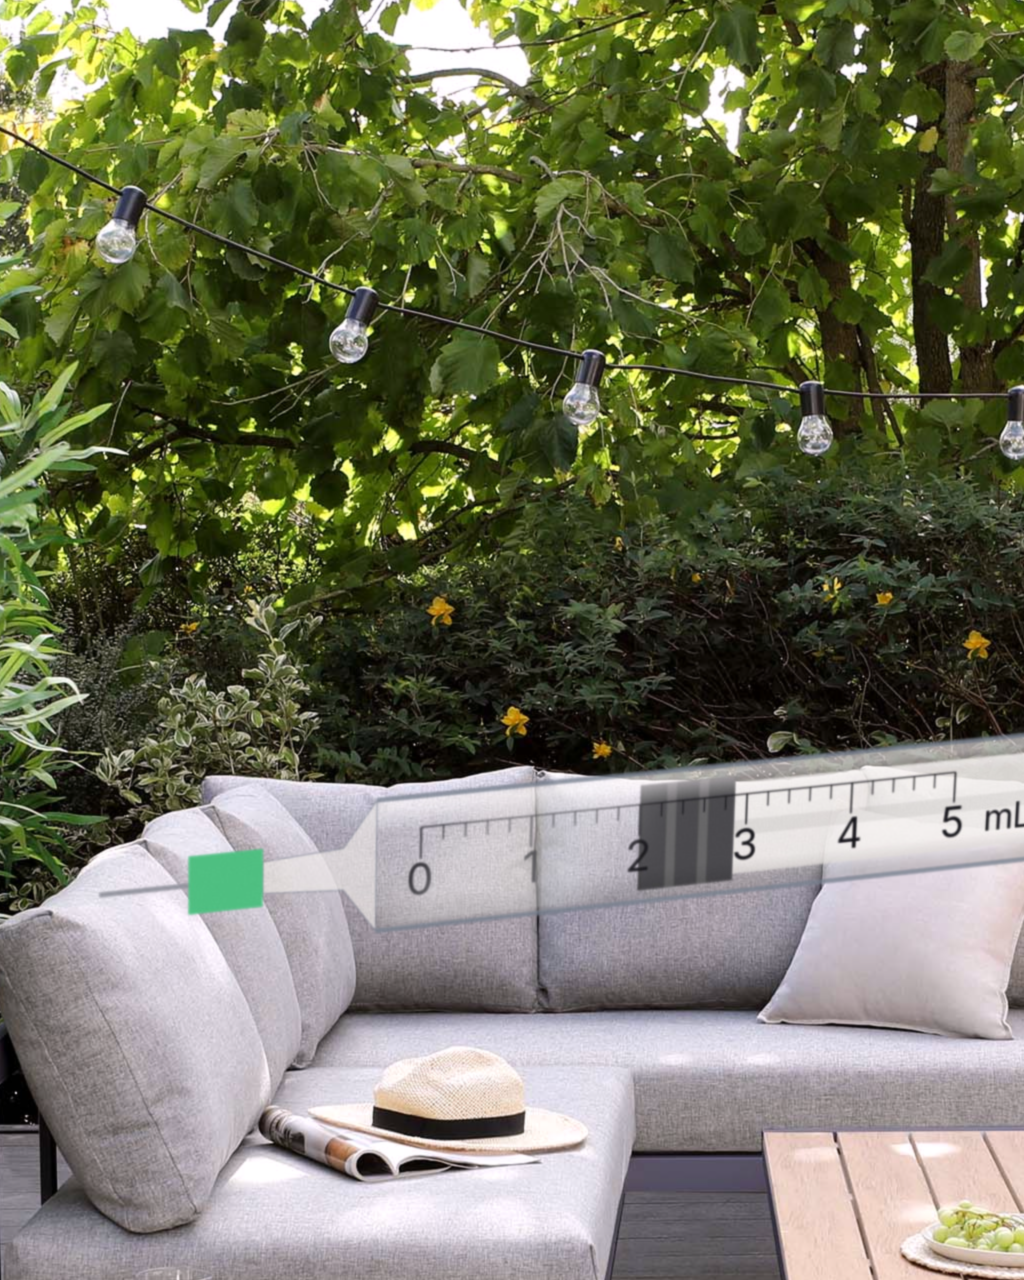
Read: value=2 unit=mL
